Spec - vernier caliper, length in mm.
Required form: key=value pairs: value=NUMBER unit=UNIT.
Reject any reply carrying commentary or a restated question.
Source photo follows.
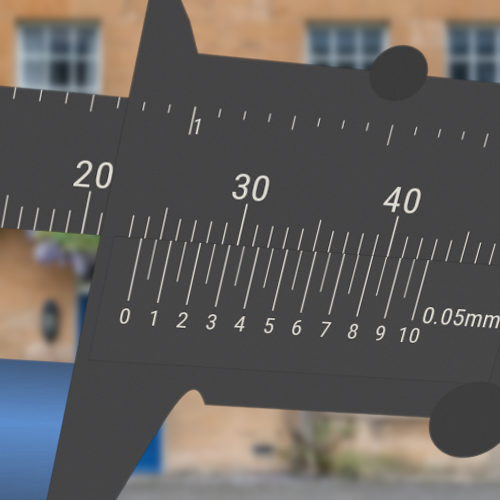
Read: value=23.8 unit=mm
